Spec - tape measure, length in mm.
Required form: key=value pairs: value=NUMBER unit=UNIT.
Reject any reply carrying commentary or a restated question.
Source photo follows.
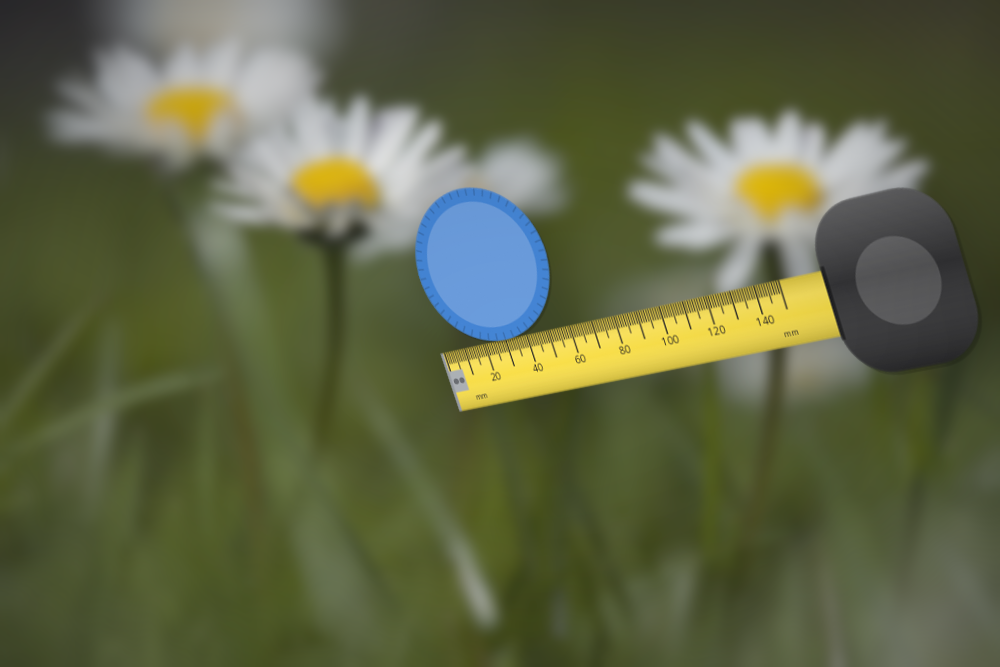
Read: value=60 unit=mm
